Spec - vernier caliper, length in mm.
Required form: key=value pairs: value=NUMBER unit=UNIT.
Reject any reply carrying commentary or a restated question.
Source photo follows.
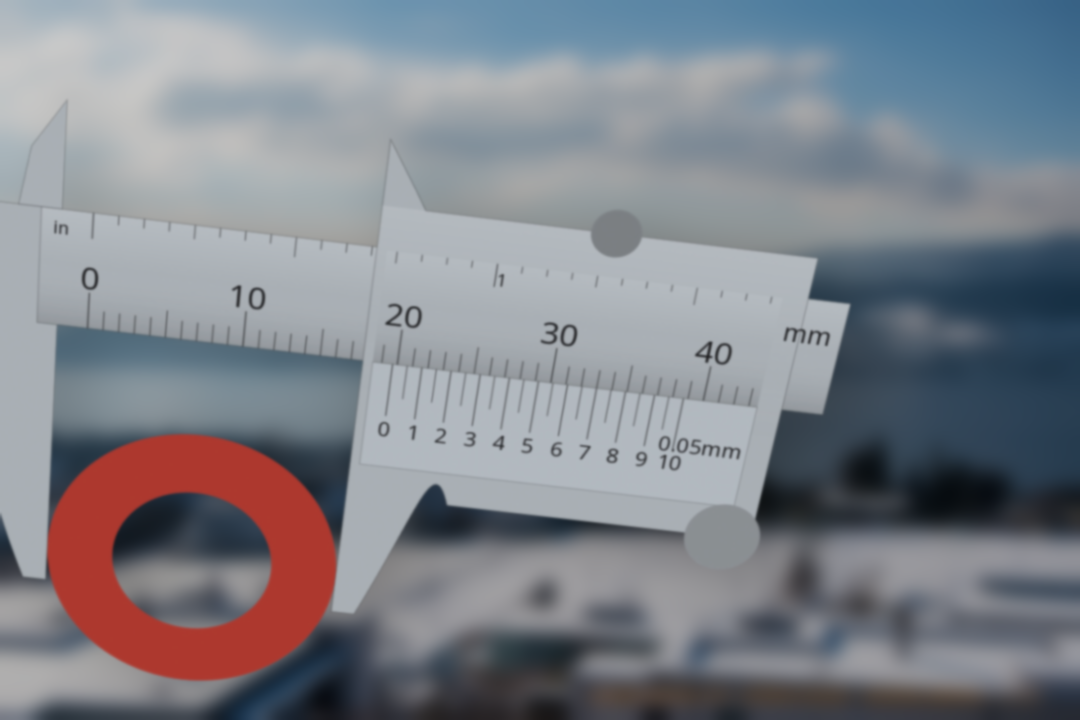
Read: value=19.7 unit=mm
